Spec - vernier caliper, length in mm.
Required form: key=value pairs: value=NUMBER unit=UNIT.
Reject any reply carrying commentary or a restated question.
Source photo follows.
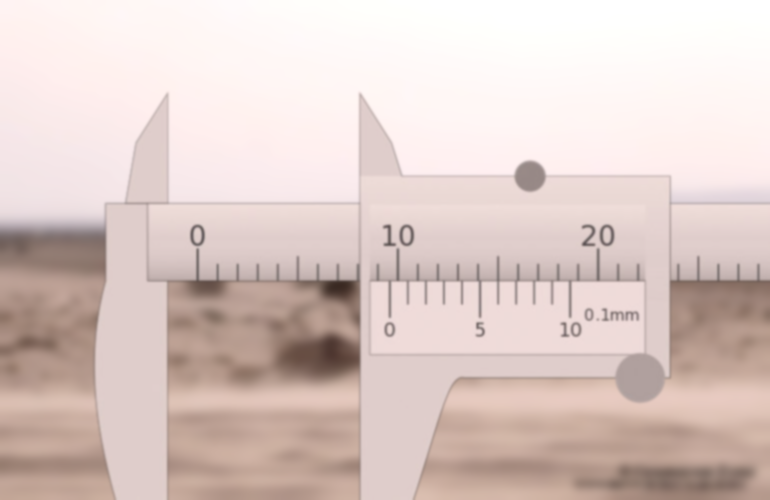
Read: value=9.6 unit=mm
